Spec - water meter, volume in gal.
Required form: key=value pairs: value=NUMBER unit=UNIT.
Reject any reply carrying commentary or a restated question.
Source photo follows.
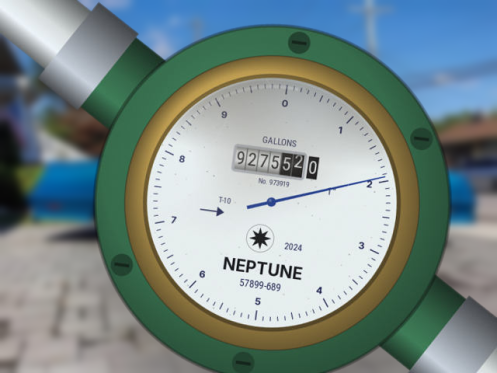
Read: value=9275521.9 unit=gal
